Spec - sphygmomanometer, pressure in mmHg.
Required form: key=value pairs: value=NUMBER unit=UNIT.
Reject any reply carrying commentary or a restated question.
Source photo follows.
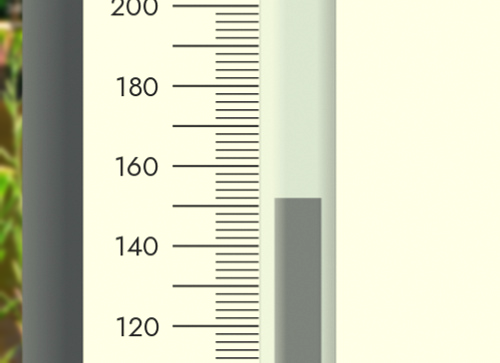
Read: value=152 unit=mmHg
